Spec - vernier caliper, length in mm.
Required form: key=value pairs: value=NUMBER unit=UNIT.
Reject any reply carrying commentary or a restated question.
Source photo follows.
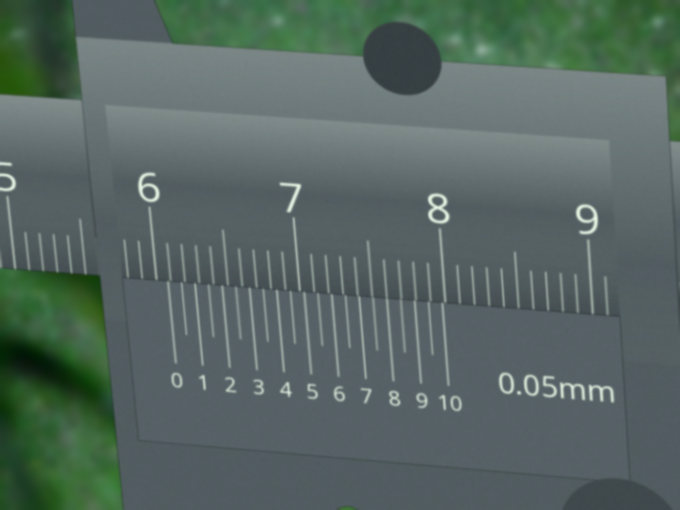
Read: value=60.8 unit=mm
